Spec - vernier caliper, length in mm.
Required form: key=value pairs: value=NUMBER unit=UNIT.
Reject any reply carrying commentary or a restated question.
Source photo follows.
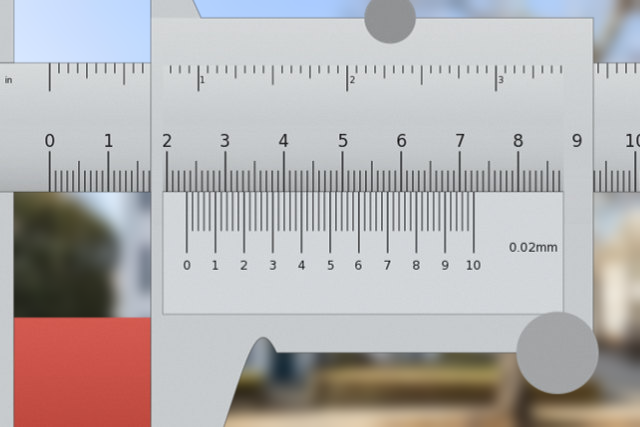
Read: value=23.4 unit=mm
